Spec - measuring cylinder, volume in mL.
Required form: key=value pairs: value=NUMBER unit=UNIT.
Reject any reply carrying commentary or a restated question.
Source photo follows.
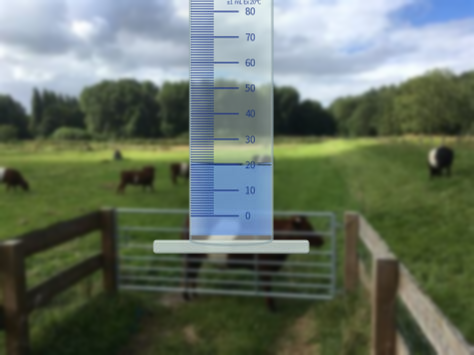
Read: value=20 unit=mL
